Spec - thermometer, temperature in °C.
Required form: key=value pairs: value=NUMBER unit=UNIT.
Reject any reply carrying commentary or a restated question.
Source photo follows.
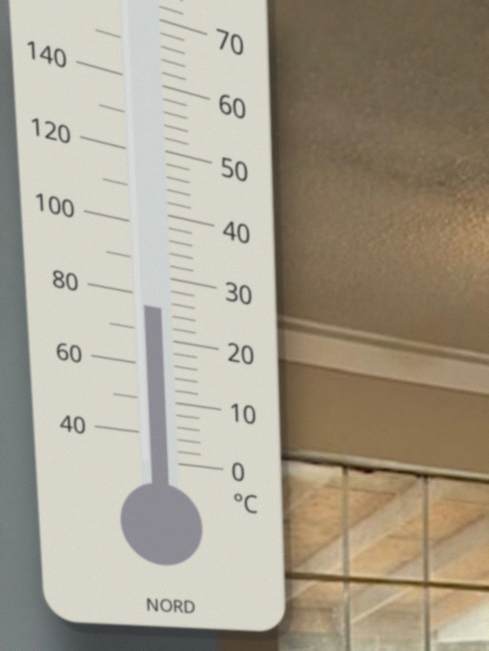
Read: value=25 unit=°C
